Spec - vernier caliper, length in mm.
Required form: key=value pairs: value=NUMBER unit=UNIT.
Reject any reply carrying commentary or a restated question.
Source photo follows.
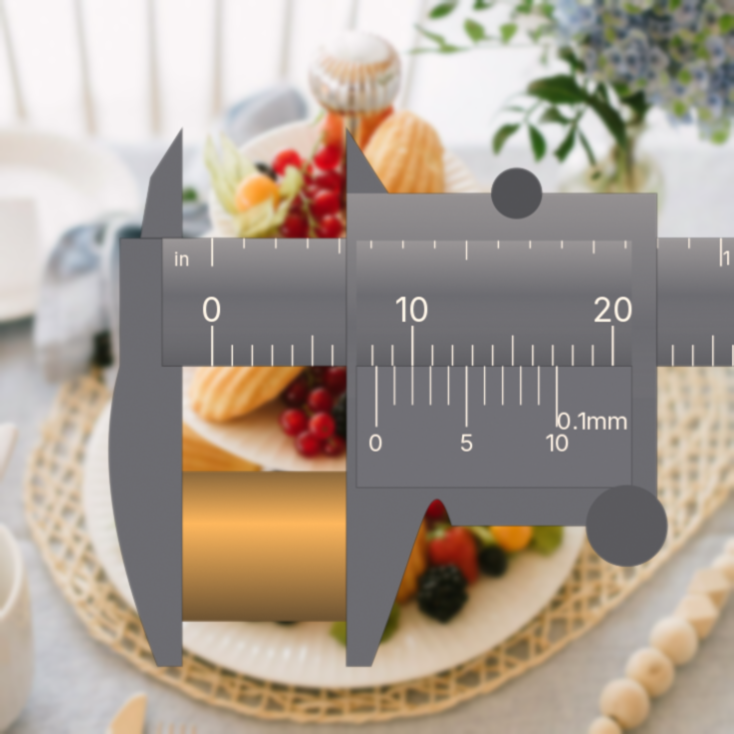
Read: value=8.2 unit=mm
